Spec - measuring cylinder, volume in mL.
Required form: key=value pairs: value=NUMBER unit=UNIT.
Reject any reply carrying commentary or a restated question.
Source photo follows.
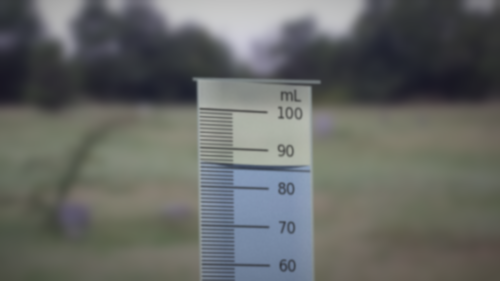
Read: value=85 unit=mL
